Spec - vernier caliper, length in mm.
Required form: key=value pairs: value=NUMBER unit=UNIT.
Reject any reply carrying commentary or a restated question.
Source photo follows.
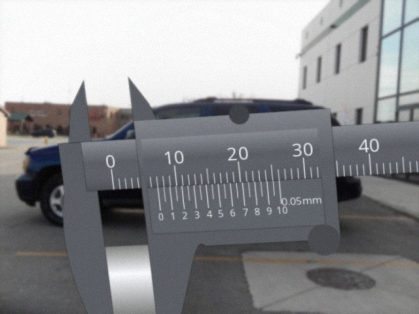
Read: value=7.0 unit=mm
